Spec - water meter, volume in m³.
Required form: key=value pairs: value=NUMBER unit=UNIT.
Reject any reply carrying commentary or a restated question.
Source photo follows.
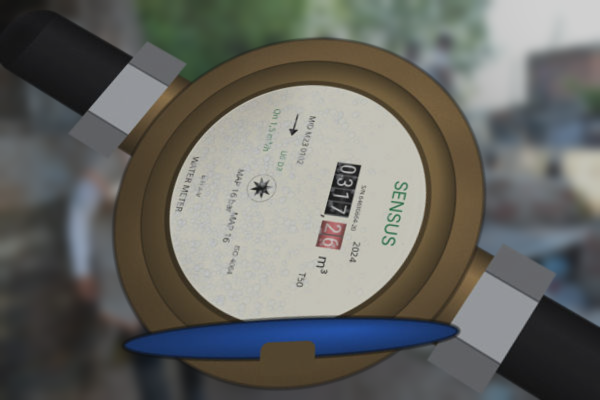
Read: value=317.26 unit=m³
